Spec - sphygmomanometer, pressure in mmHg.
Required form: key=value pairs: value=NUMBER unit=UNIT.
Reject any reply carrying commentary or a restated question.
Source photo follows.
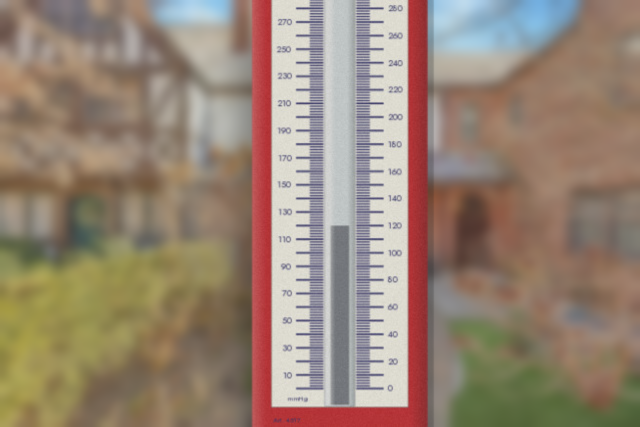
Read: value=120 unit=mmHg
